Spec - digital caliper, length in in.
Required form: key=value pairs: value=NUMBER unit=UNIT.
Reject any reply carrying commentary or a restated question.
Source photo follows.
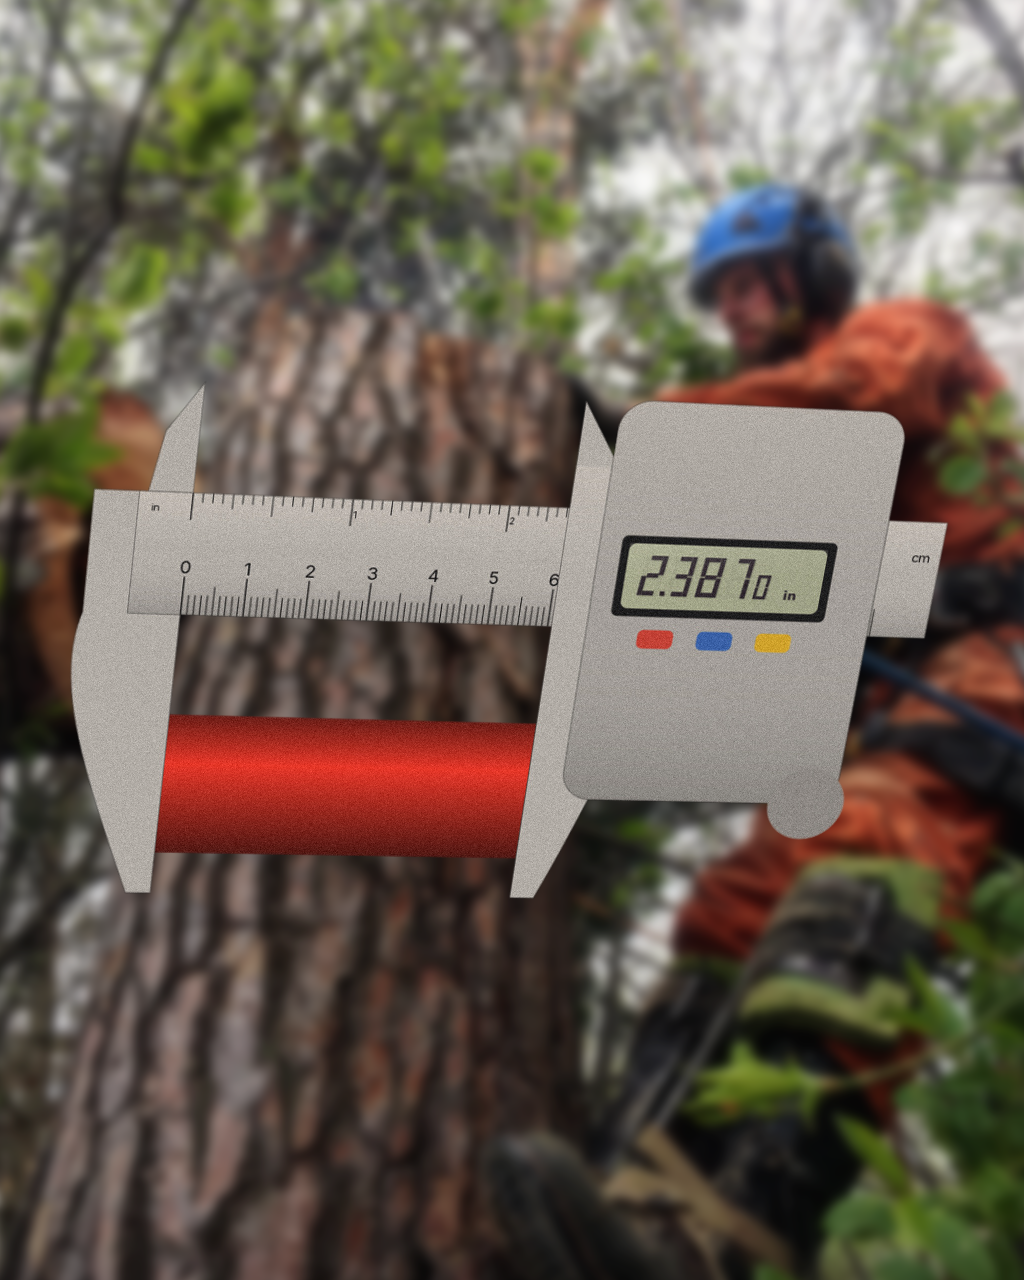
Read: value=2.3870 unit=in
